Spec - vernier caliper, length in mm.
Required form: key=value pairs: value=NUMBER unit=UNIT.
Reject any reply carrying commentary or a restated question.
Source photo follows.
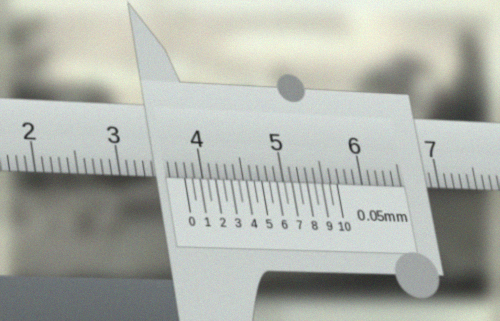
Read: value=37.8 unit=mm
